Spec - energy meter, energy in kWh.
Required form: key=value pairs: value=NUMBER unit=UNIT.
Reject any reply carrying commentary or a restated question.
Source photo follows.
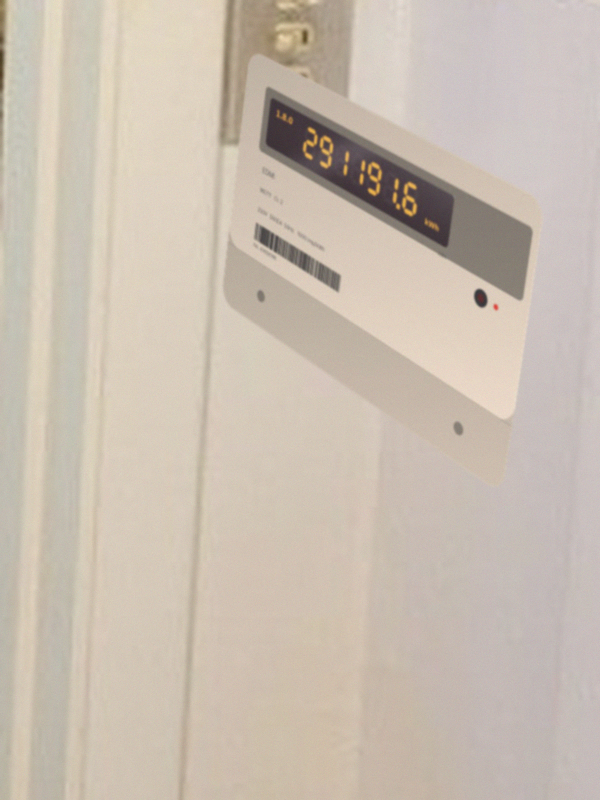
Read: value=291191.6 unit=kWh
